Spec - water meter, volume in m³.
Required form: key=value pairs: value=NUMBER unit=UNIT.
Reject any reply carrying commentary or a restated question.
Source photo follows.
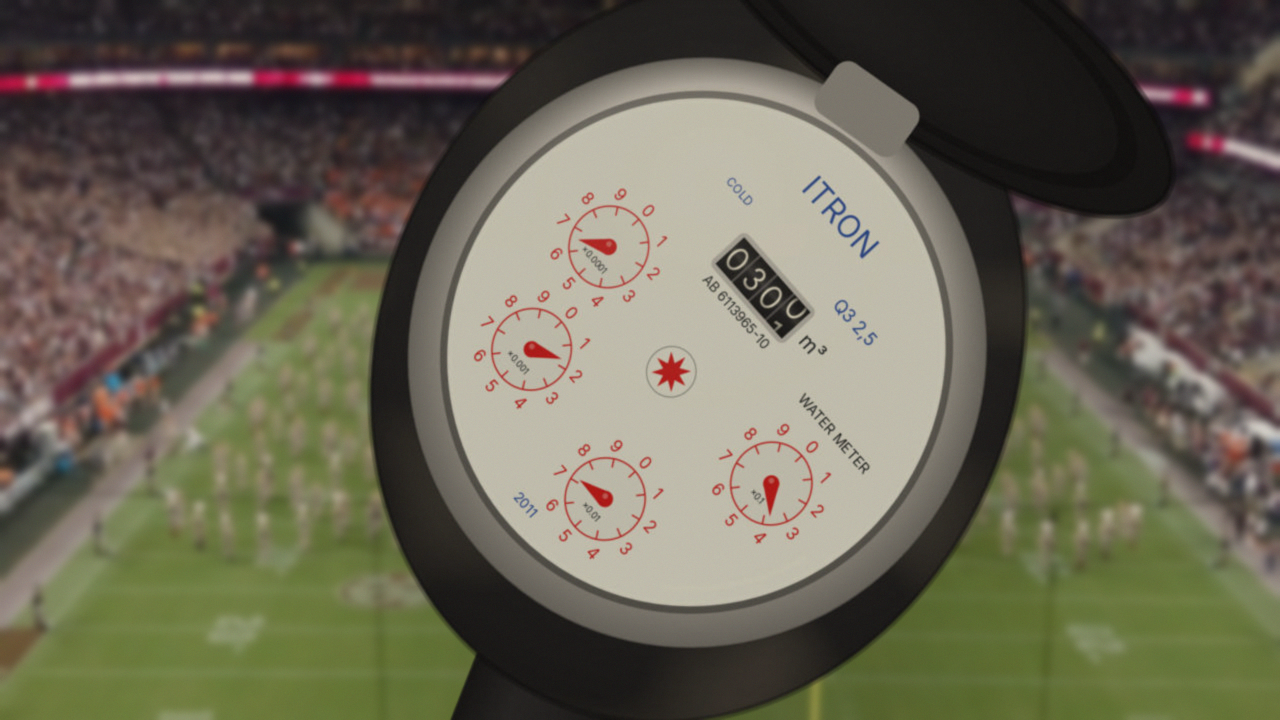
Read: value=300.3716 unit=m³
